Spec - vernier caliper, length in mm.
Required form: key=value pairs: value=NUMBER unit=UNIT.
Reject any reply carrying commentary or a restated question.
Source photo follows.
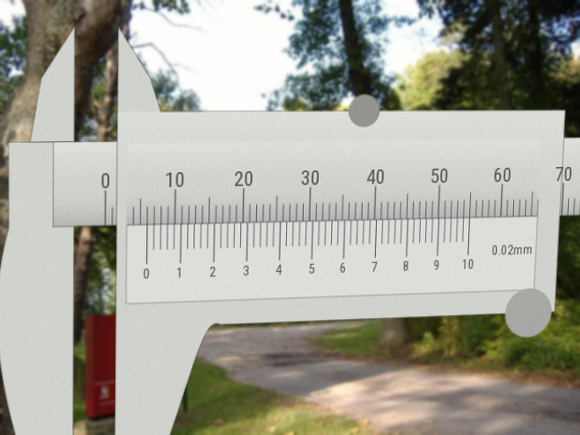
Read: value=6.0 unit=mm
